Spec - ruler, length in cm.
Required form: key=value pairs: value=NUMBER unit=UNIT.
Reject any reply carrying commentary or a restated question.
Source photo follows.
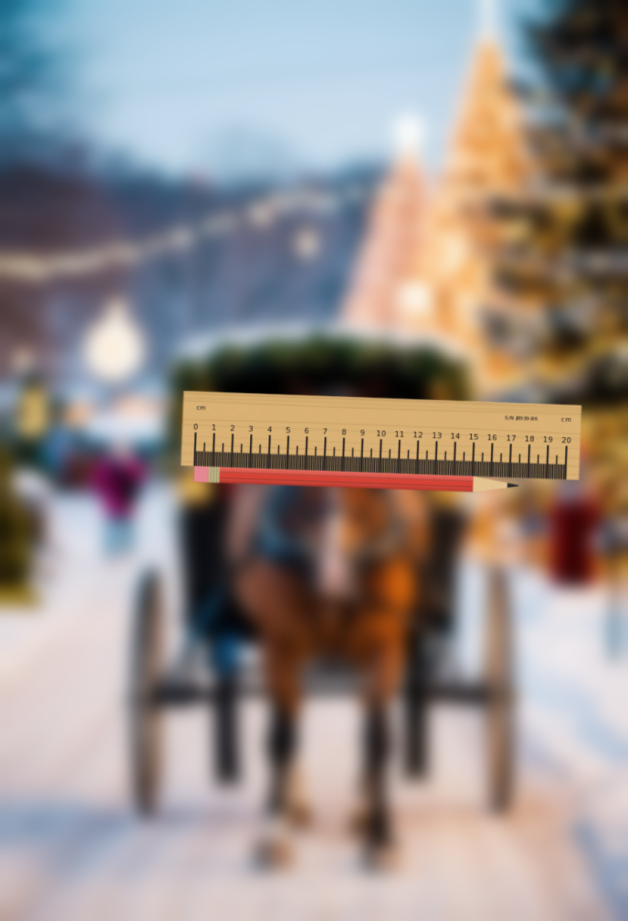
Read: value=17.5 unit=cm
